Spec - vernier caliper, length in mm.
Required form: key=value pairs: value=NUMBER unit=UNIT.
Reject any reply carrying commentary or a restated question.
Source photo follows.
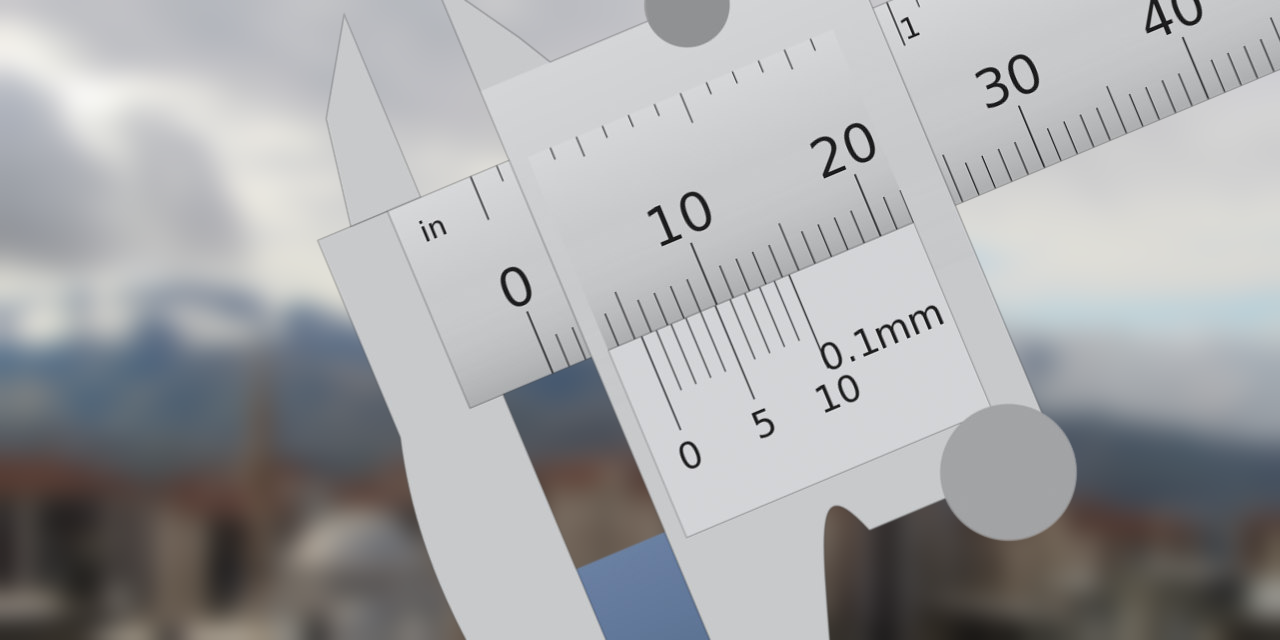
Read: value=5.4 unit=mm
